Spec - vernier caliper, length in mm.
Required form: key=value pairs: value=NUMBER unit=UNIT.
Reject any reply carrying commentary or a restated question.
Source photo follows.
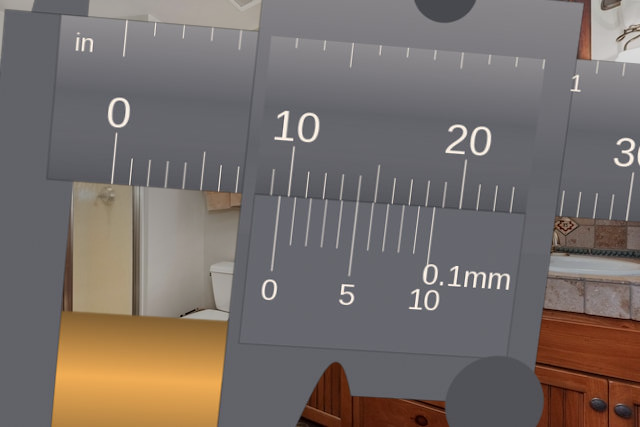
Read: value=9.5 unit=mm
